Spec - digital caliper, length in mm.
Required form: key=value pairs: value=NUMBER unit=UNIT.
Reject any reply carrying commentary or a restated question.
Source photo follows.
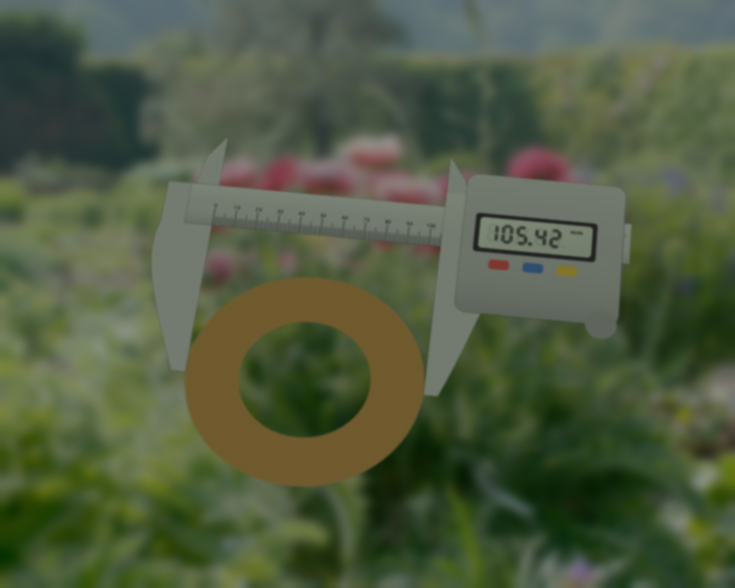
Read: value=105.42 unit=mm
